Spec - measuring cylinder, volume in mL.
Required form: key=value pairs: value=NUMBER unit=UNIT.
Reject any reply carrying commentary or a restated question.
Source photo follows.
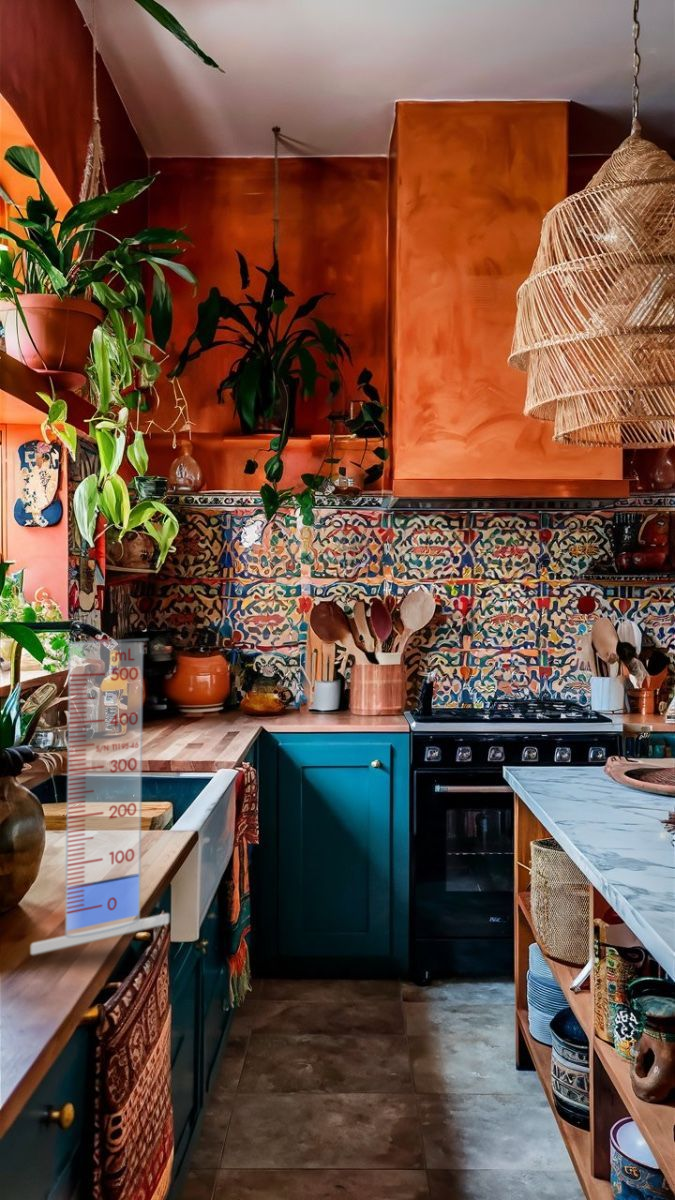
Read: value=50 unit=mL
